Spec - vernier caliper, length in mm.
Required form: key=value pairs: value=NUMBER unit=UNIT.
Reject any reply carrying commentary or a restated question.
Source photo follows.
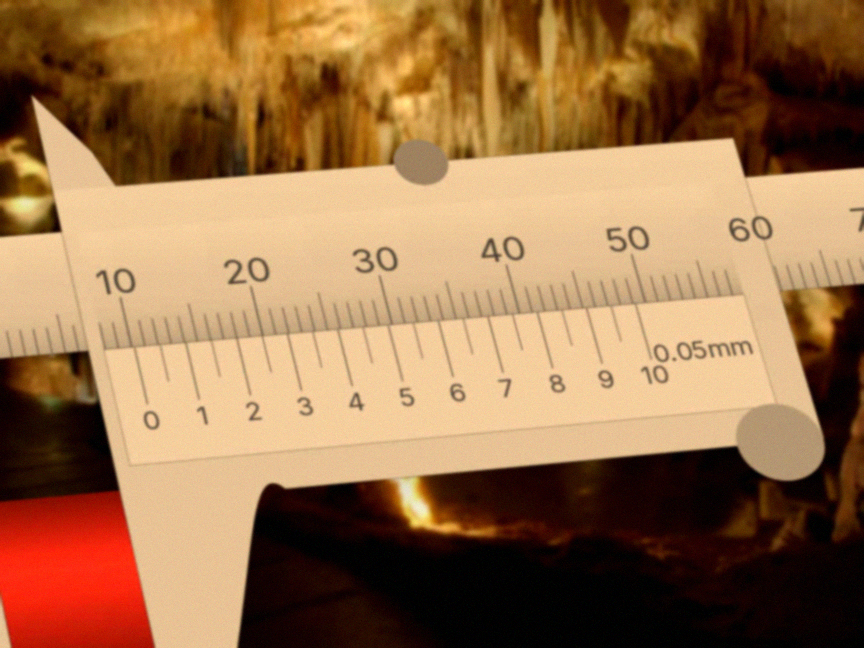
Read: value=10.2 unit=mm
